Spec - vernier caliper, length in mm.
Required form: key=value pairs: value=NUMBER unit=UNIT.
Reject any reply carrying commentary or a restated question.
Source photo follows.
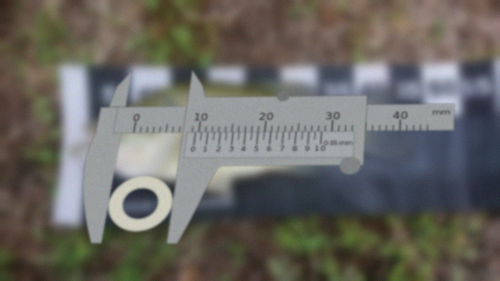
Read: value=9.5 unit=mm
